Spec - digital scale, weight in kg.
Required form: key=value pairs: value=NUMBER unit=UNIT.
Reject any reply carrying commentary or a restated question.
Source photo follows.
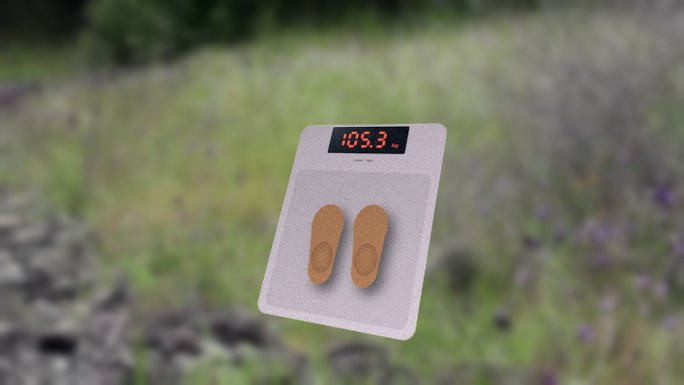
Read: value=105.3 unit=kg
